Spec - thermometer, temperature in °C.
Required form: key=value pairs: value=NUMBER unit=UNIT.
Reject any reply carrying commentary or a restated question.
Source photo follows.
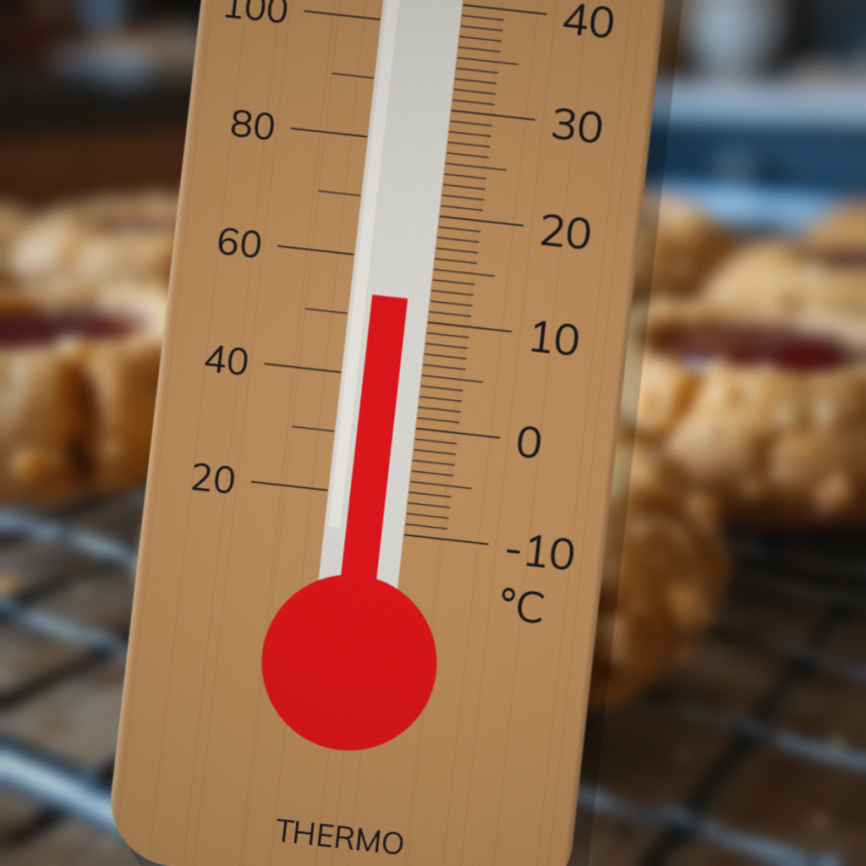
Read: value=12 unit=°C
